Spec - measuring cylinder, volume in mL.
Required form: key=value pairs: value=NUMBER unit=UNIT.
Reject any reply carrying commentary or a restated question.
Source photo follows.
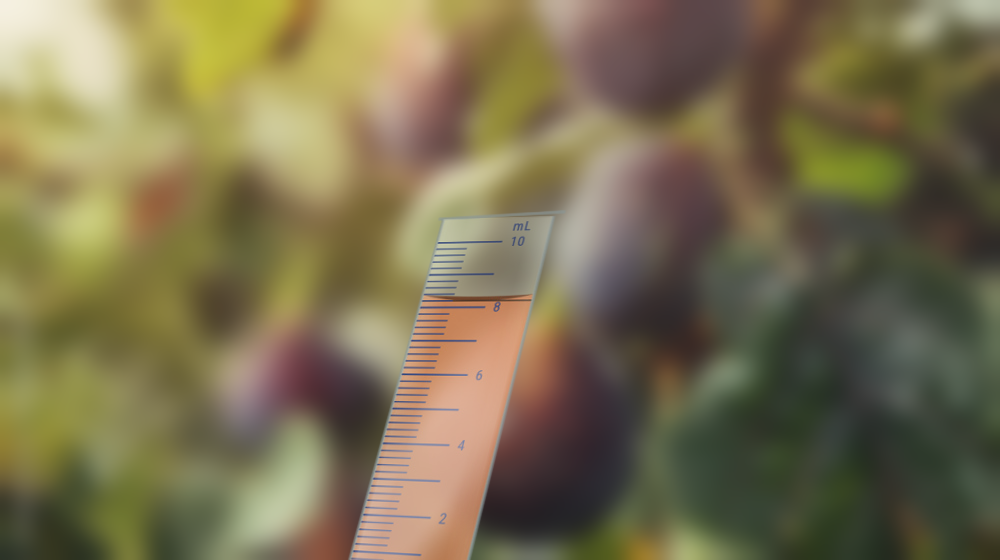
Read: value=8.2 unit=mL
